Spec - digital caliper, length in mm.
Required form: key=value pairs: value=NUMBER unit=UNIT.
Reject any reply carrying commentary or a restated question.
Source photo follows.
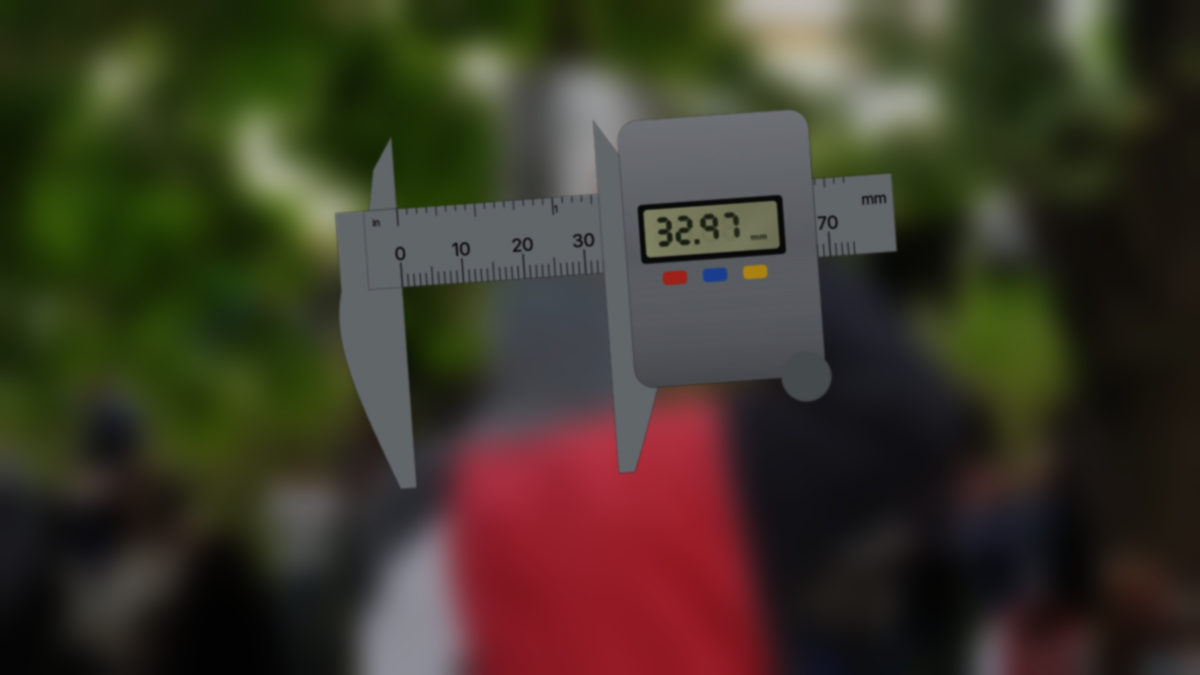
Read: value=32.97 unit=mm
